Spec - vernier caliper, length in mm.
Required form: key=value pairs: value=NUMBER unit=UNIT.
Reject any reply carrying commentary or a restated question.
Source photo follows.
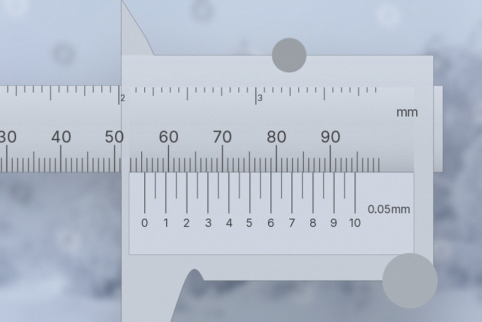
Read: value=55.6 unit=mm
